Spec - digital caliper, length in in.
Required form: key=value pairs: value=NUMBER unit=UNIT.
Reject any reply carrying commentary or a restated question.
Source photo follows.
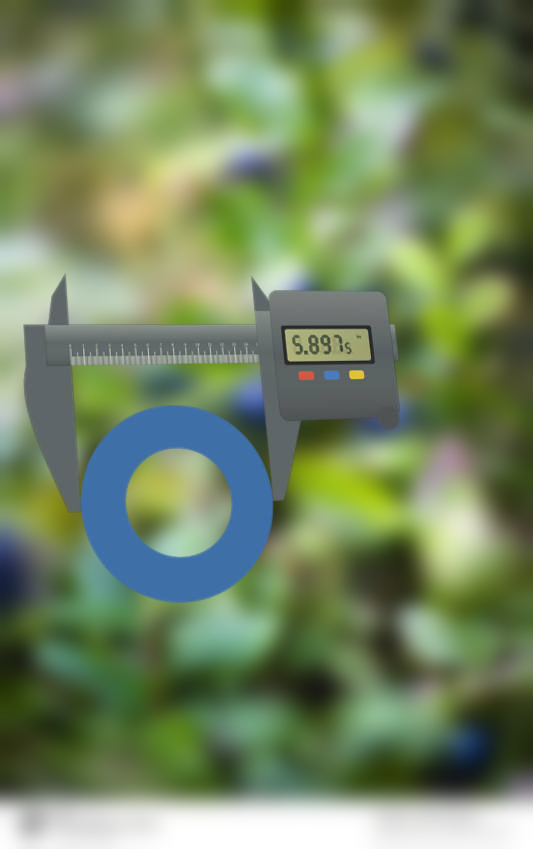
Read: value=5.8975 unit=in
